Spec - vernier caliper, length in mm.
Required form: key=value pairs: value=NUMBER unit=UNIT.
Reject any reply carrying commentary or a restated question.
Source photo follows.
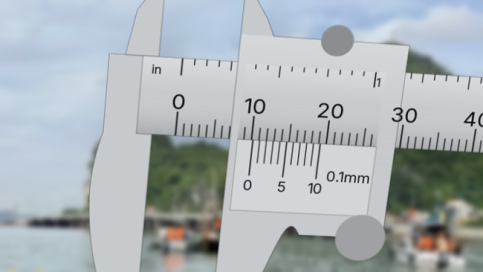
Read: value=10.2 unit=mm
